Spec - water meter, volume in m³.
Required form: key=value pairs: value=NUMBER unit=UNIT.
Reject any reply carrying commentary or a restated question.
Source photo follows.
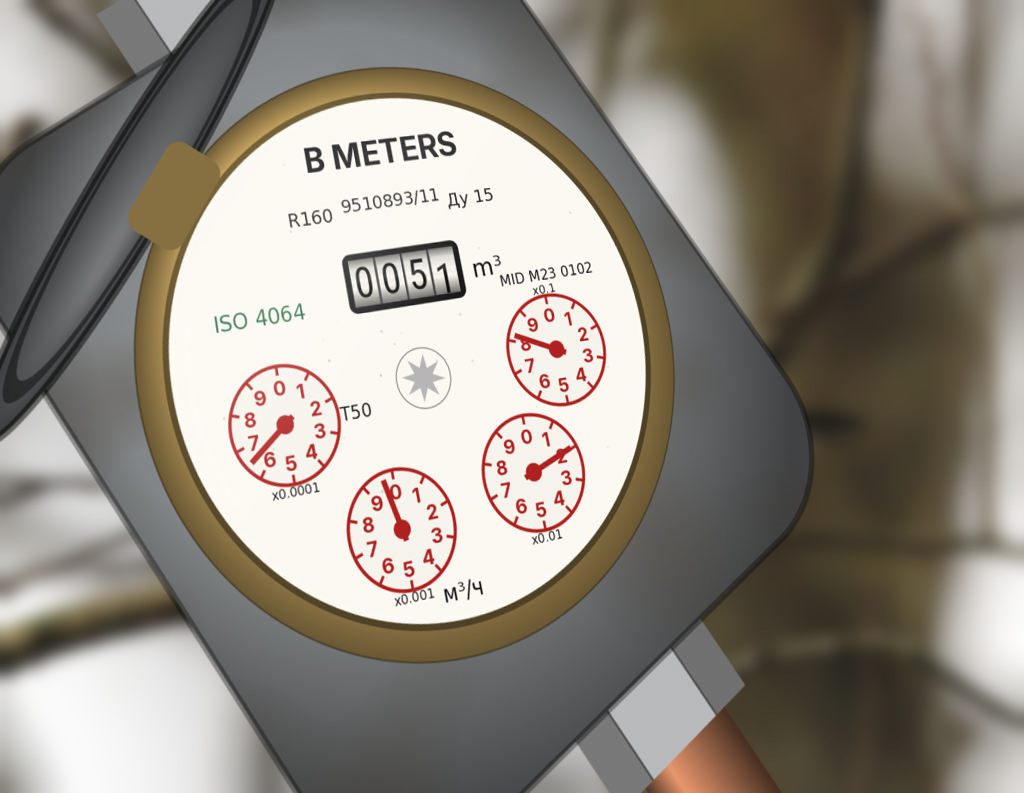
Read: value=50.8196 unit=m³
